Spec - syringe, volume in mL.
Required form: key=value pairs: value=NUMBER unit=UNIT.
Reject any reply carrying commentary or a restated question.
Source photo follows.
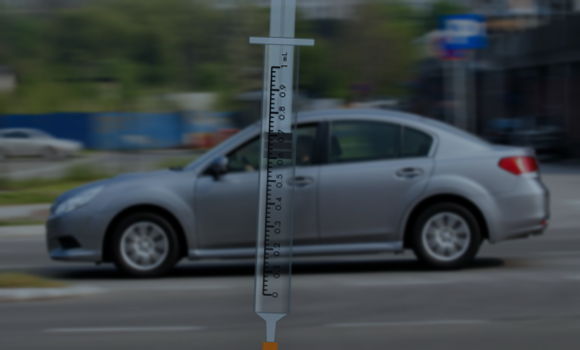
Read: value=0.6 unit=mL
